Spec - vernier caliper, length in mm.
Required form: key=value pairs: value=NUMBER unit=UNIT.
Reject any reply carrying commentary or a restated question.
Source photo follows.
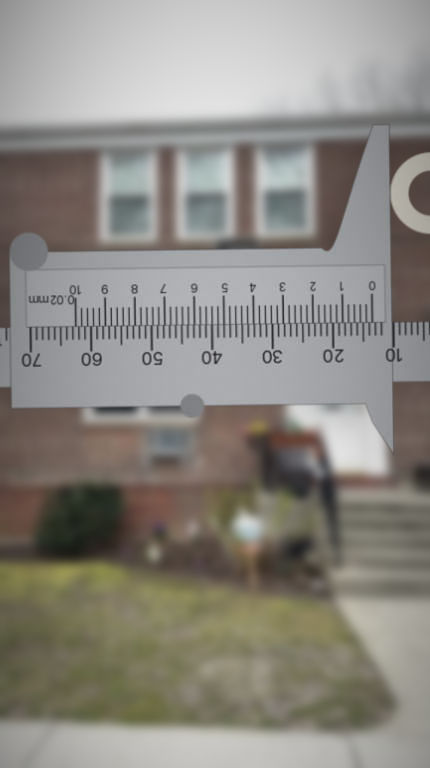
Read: value=13.5 unit=mm
